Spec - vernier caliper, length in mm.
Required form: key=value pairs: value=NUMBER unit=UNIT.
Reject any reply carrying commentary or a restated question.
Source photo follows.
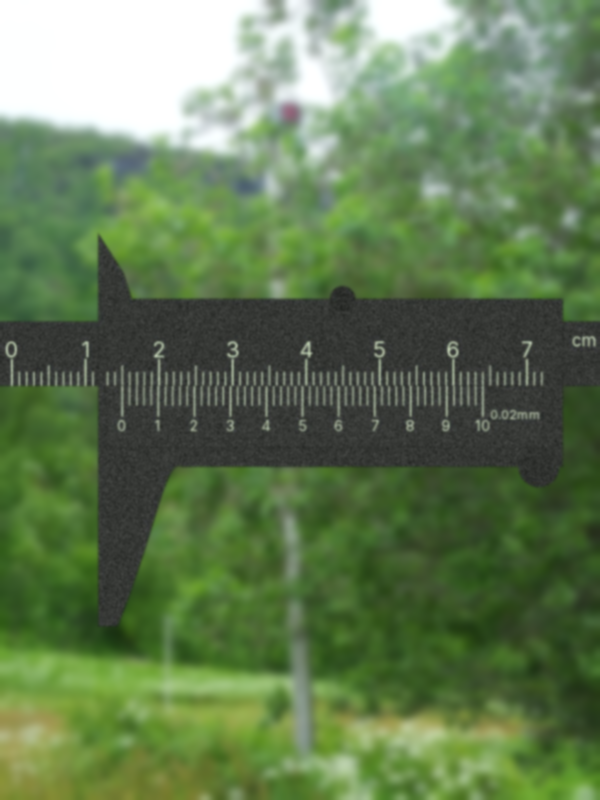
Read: value=15.0 unit=mm
